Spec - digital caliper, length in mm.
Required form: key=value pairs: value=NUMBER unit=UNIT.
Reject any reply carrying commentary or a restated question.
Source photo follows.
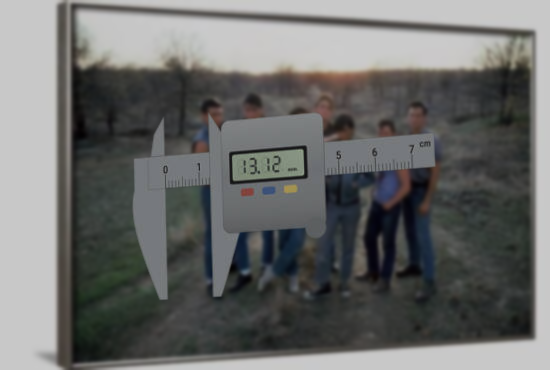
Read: value=13.12 unit=mm
